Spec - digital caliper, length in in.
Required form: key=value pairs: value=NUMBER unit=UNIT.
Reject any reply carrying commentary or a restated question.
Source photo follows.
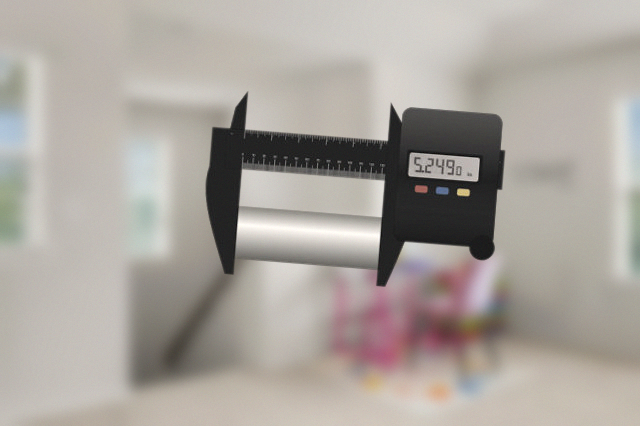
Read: value=5.2490 unit=in
